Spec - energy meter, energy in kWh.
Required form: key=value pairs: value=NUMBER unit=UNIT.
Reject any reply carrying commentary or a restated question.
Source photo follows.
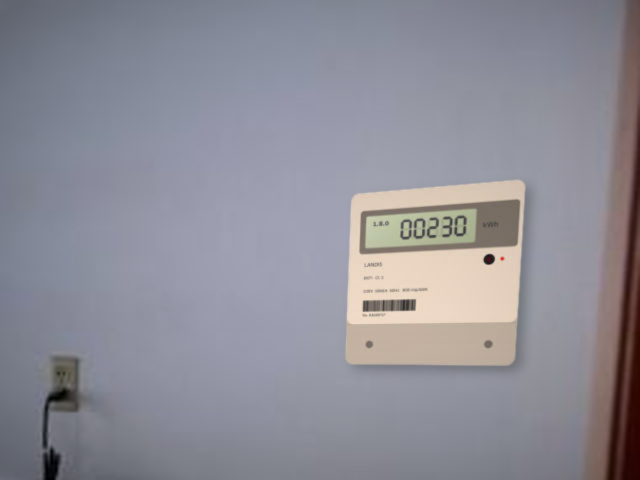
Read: value=230 unit=kWh
